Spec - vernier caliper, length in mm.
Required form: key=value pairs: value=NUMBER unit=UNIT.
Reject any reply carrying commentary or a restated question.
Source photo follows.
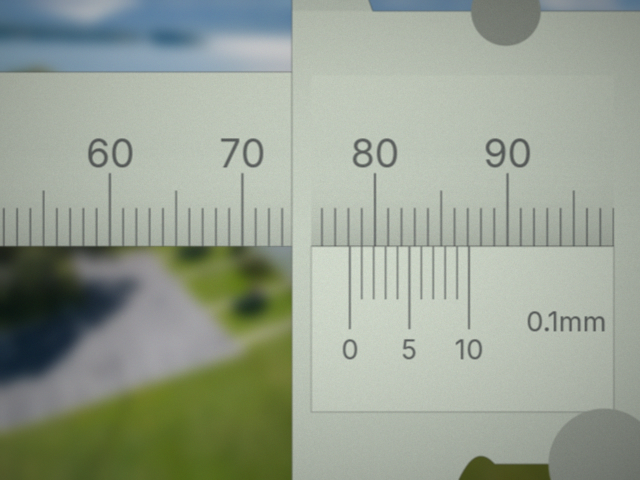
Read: value=78.1 unit=mm
